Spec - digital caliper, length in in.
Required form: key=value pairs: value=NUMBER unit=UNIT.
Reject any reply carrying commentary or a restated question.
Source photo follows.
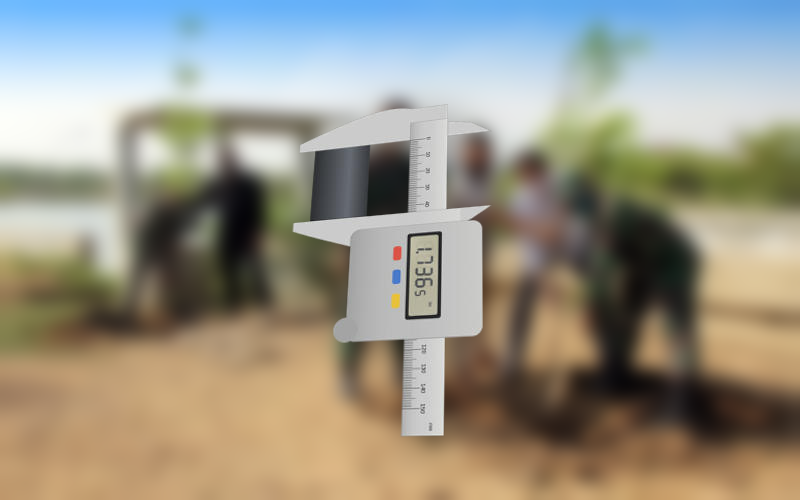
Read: value=1.7365 unit=in
